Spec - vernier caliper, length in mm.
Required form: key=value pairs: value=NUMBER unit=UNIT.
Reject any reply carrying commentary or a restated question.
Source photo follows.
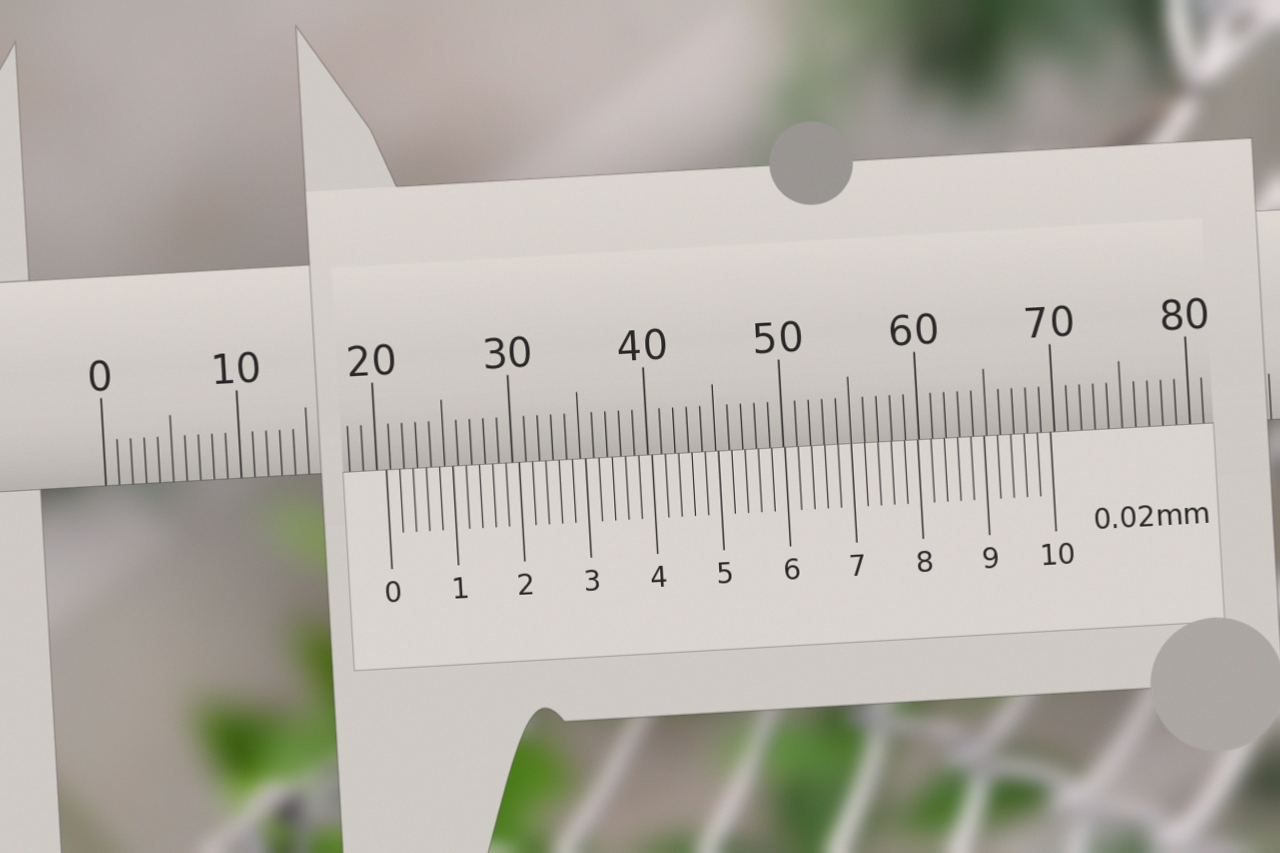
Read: value=20.7 unit=mm
